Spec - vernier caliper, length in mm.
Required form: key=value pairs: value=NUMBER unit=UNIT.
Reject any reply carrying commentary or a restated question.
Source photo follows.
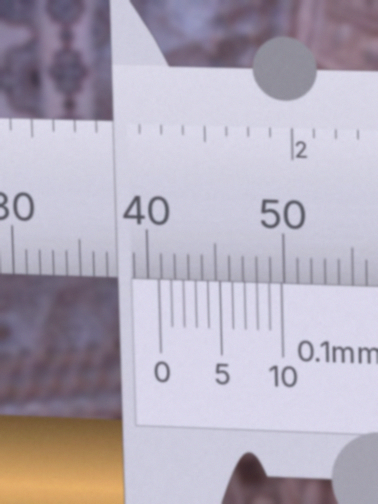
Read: value=40.8 unit=mm
